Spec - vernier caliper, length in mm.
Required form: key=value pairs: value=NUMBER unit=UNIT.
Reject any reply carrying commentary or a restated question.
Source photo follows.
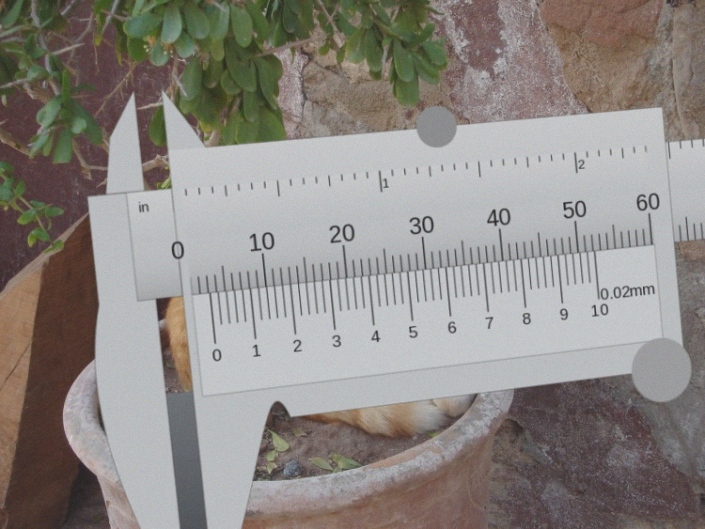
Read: value=3.2 unit=mm
